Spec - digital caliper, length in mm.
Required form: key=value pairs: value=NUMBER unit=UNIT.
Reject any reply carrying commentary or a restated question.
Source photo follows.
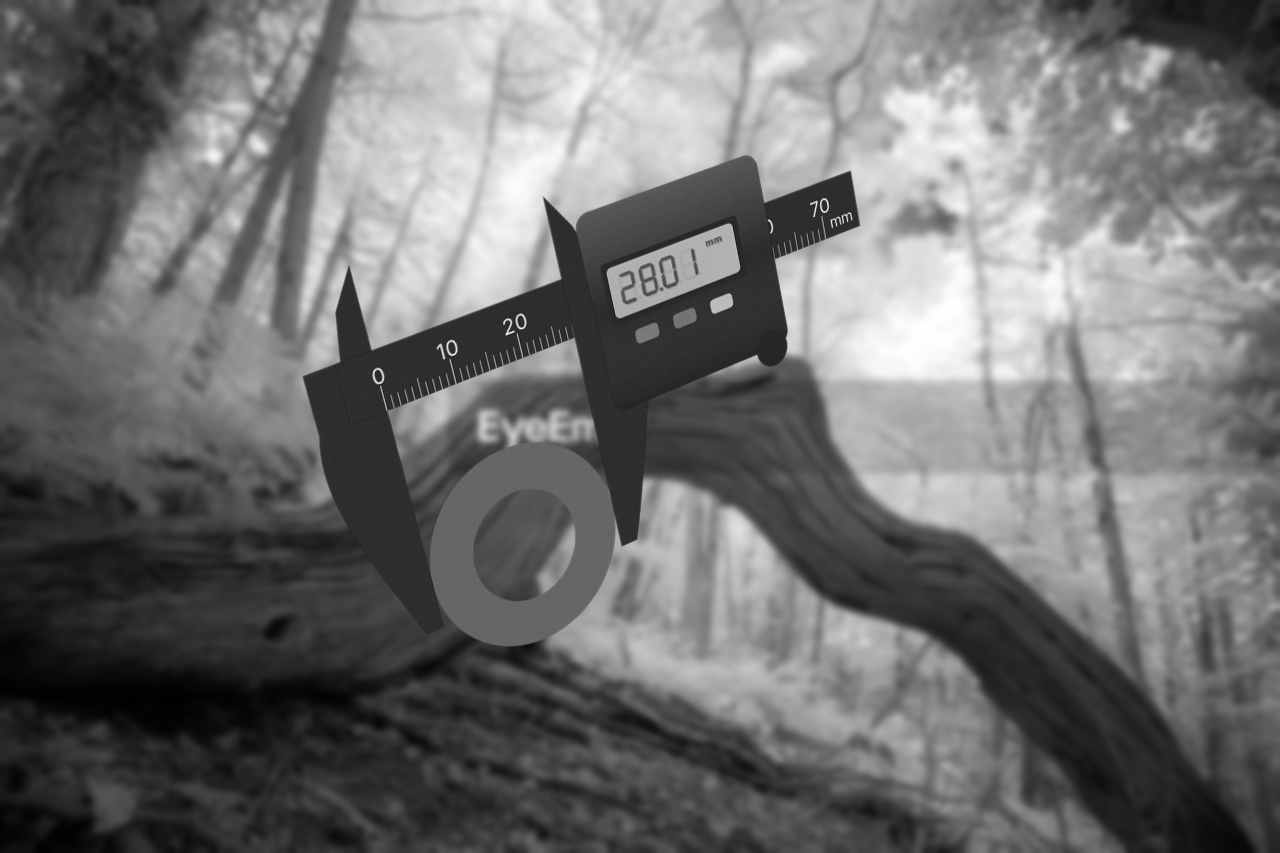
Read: value=28.01 unit=mm
